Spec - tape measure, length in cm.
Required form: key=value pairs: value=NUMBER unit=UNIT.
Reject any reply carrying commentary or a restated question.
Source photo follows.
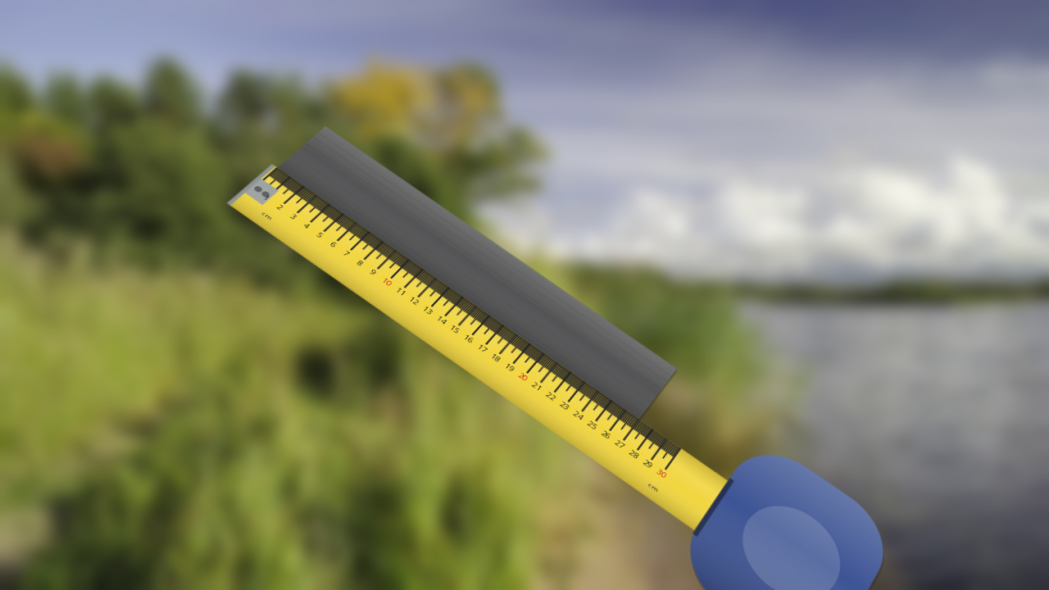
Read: value=27 unit=cm
